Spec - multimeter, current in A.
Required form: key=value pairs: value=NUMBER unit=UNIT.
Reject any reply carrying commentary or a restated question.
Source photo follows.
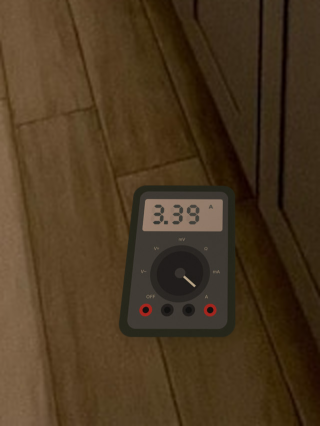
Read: value=3.39 unit=A
